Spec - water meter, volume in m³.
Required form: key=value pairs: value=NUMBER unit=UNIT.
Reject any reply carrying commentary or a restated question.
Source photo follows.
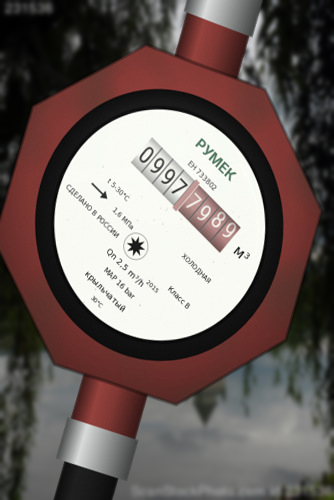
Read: value=997.7989 unit=m³
